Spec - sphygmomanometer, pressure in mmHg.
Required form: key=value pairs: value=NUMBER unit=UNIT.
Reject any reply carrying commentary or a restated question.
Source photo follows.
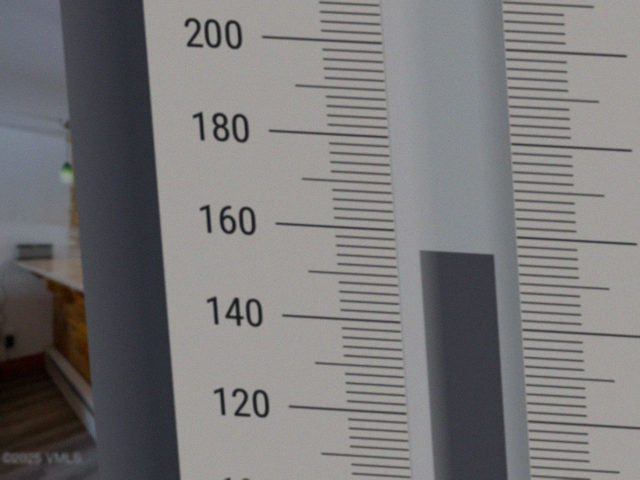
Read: value=156 unit=mmHg
